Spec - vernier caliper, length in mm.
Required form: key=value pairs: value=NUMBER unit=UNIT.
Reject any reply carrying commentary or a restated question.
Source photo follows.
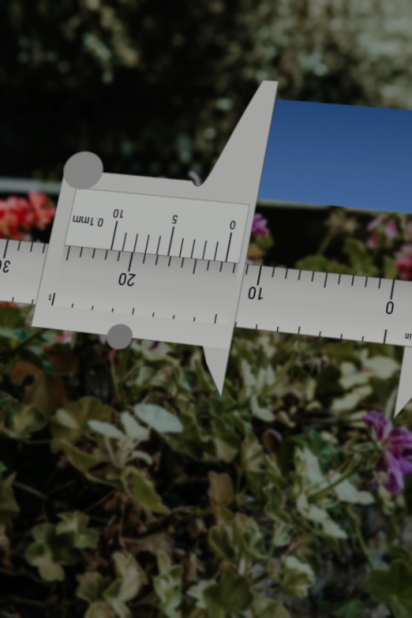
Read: value=12.7 unit=mm
